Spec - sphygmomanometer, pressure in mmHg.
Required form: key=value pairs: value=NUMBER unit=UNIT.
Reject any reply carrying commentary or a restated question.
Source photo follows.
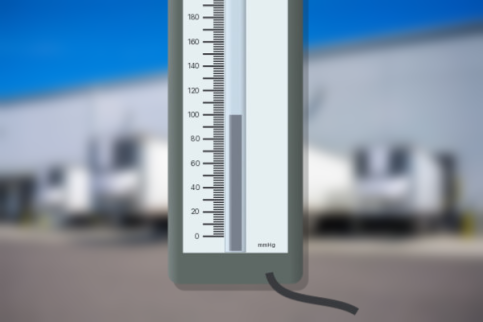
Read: value=100 unit=mmHg
